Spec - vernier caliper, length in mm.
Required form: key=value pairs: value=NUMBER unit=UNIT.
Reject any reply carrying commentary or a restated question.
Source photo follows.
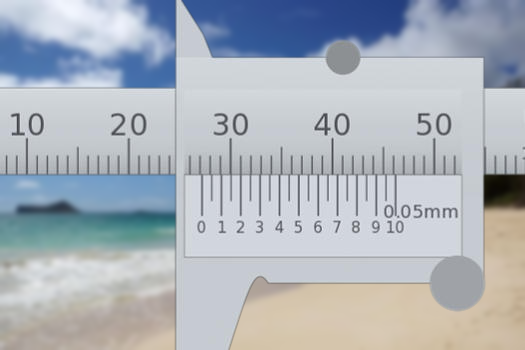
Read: value=27.2 unit=mm
